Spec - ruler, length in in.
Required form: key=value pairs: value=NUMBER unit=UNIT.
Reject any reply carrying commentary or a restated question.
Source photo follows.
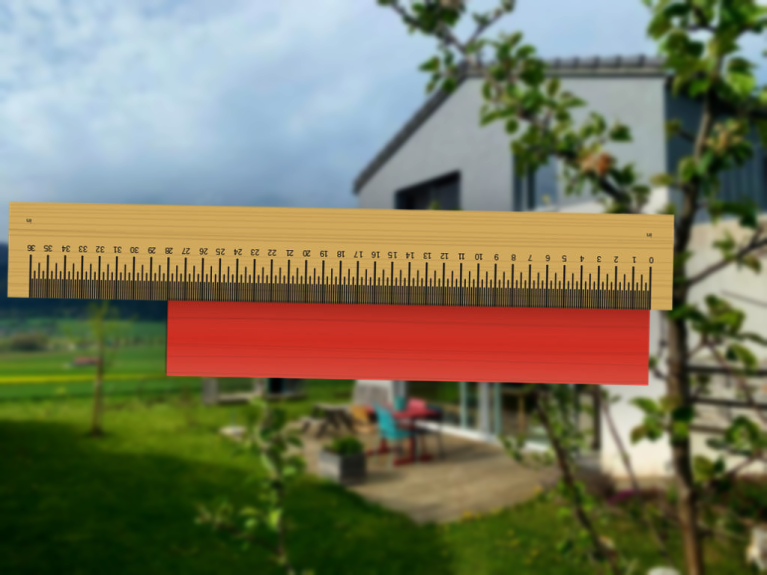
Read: value=28 unit=in
